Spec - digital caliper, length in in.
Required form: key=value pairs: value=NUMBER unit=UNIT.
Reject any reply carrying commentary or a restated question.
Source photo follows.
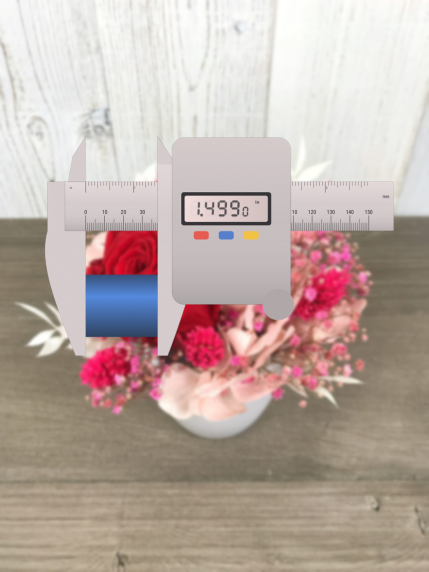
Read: value=1.4990 unit=in
